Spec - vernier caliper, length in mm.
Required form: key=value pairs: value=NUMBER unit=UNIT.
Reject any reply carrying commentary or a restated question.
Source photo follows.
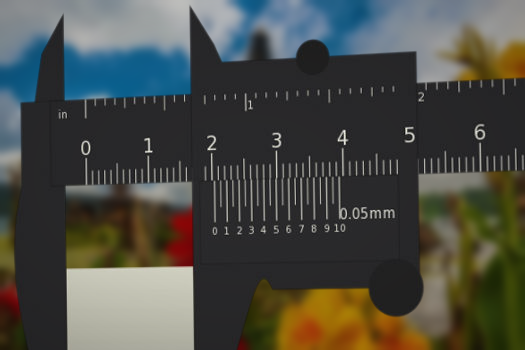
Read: value=20.4 unit=mm
